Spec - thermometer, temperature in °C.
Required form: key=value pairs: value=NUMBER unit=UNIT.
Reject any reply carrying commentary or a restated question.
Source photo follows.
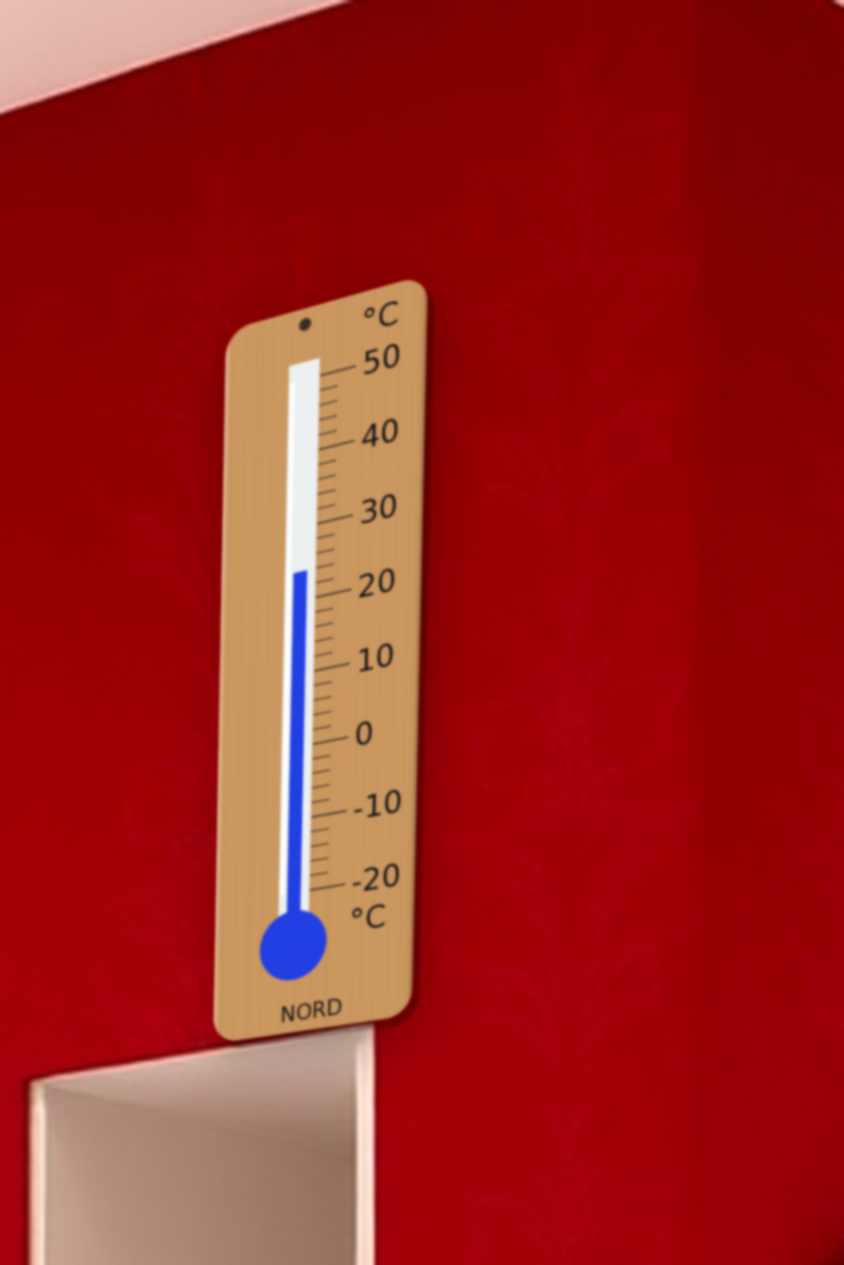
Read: value=24 unit=°C
